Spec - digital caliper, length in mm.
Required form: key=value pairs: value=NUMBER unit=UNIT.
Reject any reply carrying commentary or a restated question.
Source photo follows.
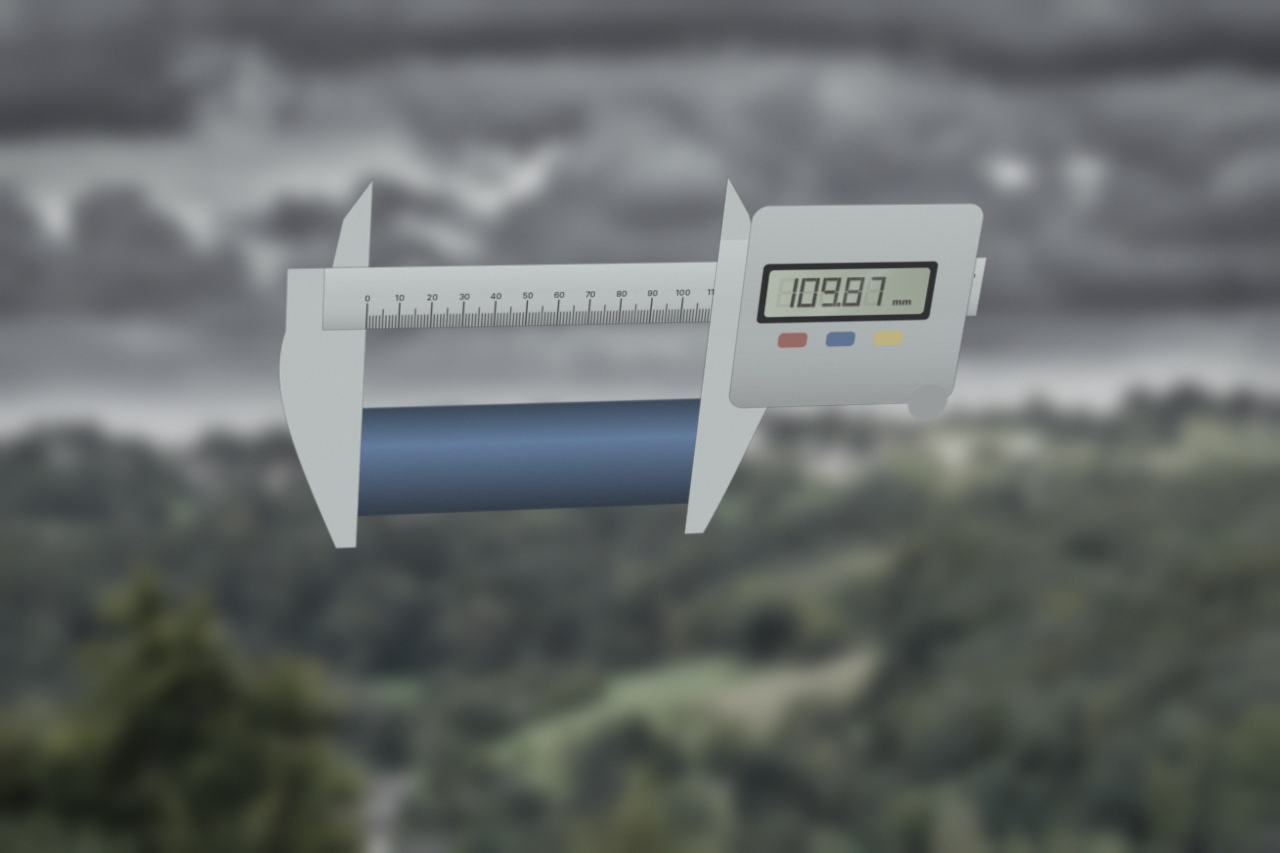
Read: value=109.87 unit=mm
